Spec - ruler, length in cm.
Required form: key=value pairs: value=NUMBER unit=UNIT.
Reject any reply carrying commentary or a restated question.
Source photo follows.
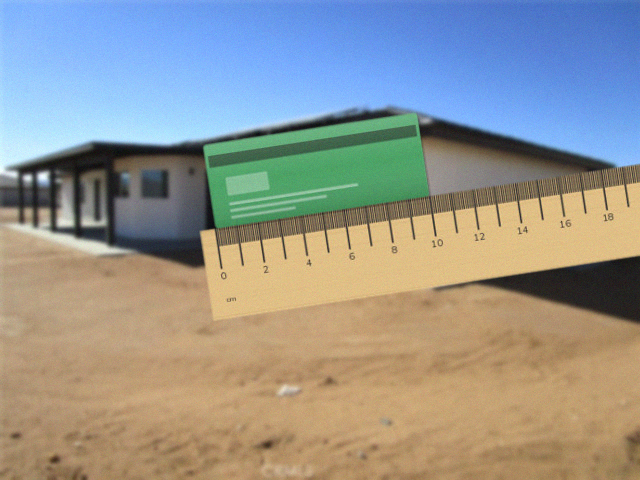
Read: value=10 unit=cm
